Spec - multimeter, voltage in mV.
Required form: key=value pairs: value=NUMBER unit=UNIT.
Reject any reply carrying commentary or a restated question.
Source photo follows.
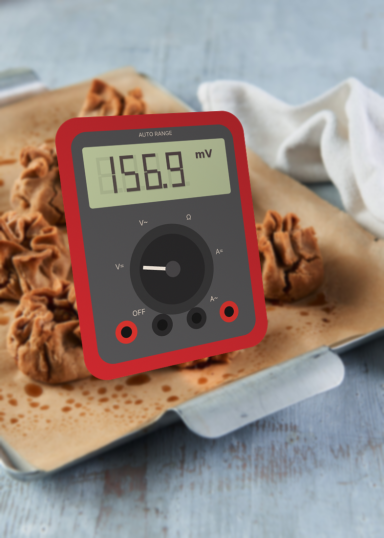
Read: value=156.9 unit=mV
